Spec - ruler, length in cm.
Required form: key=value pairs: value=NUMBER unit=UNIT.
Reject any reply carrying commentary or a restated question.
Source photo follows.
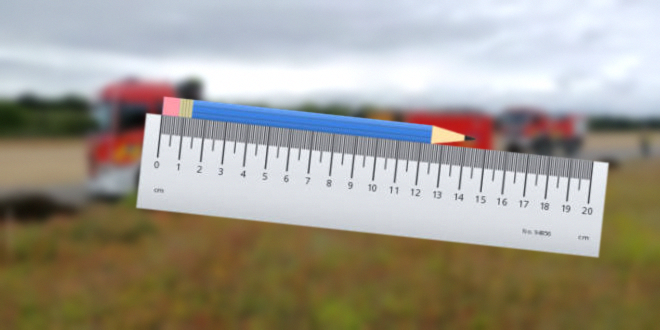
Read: value=14.5 unit=cm
